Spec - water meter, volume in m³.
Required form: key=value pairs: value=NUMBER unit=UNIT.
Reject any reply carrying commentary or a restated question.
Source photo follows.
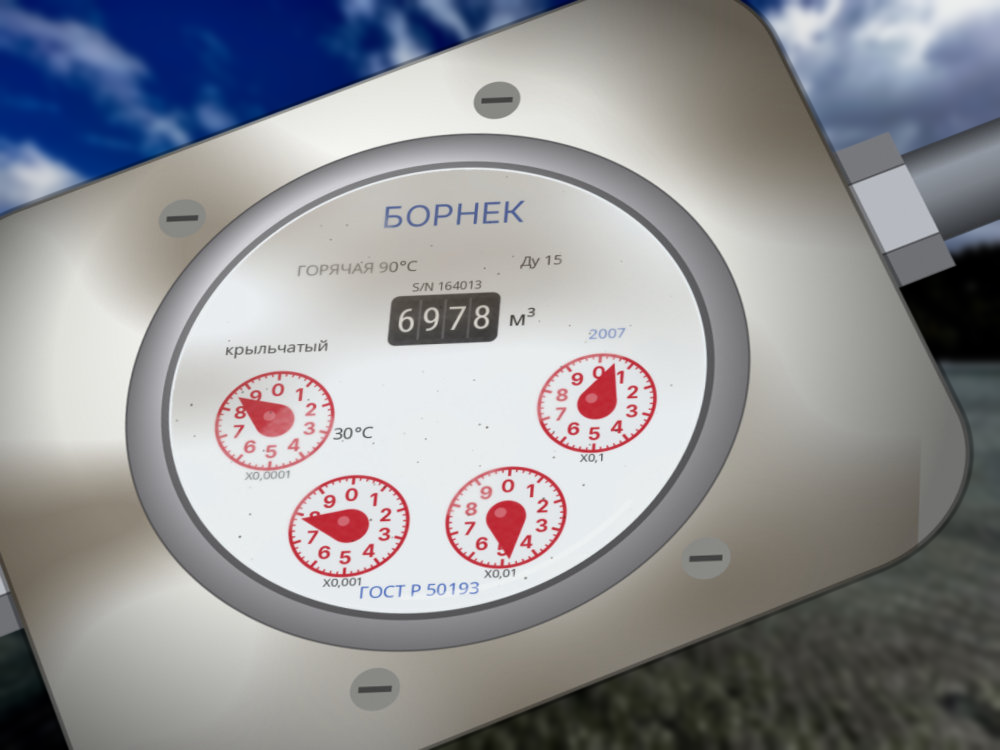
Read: value=6978.0478 unit=m³
